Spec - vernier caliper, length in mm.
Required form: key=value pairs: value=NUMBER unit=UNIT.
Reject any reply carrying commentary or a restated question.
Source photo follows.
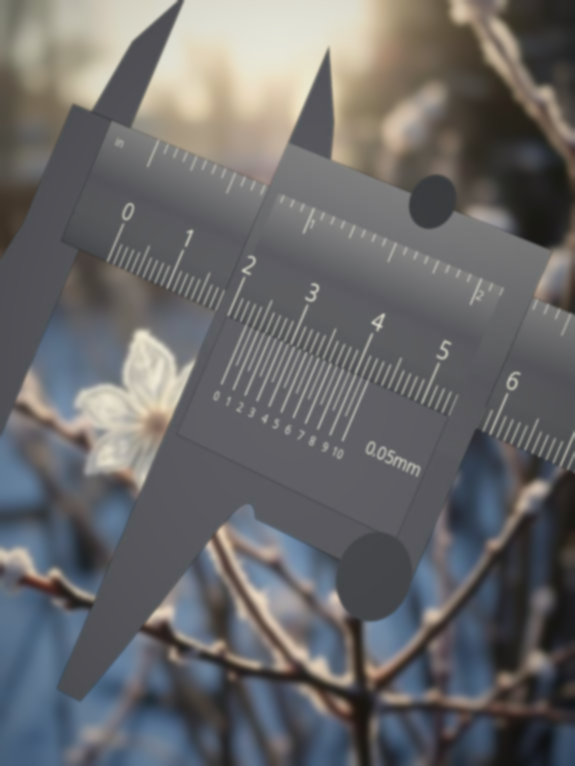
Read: value=23.0 unit=mm
